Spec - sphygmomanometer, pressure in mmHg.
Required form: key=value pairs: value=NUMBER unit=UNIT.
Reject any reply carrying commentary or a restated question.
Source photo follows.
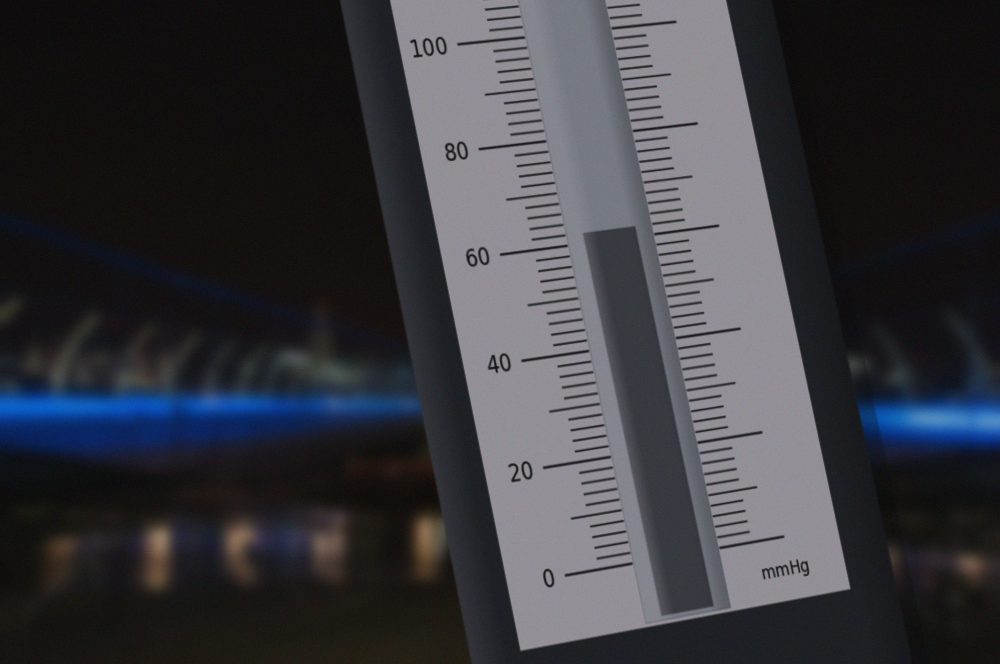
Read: value=62 unit=mmHg
